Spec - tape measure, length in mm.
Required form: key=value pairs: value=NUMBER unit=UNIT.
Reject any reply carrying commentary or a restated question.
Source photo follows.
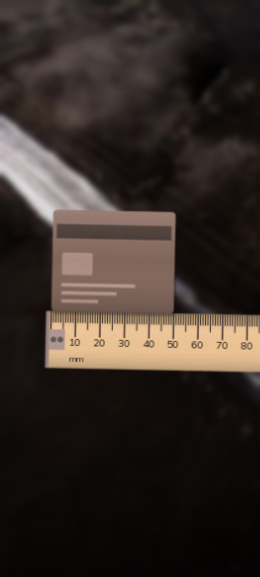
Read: value=50 unit=mm
